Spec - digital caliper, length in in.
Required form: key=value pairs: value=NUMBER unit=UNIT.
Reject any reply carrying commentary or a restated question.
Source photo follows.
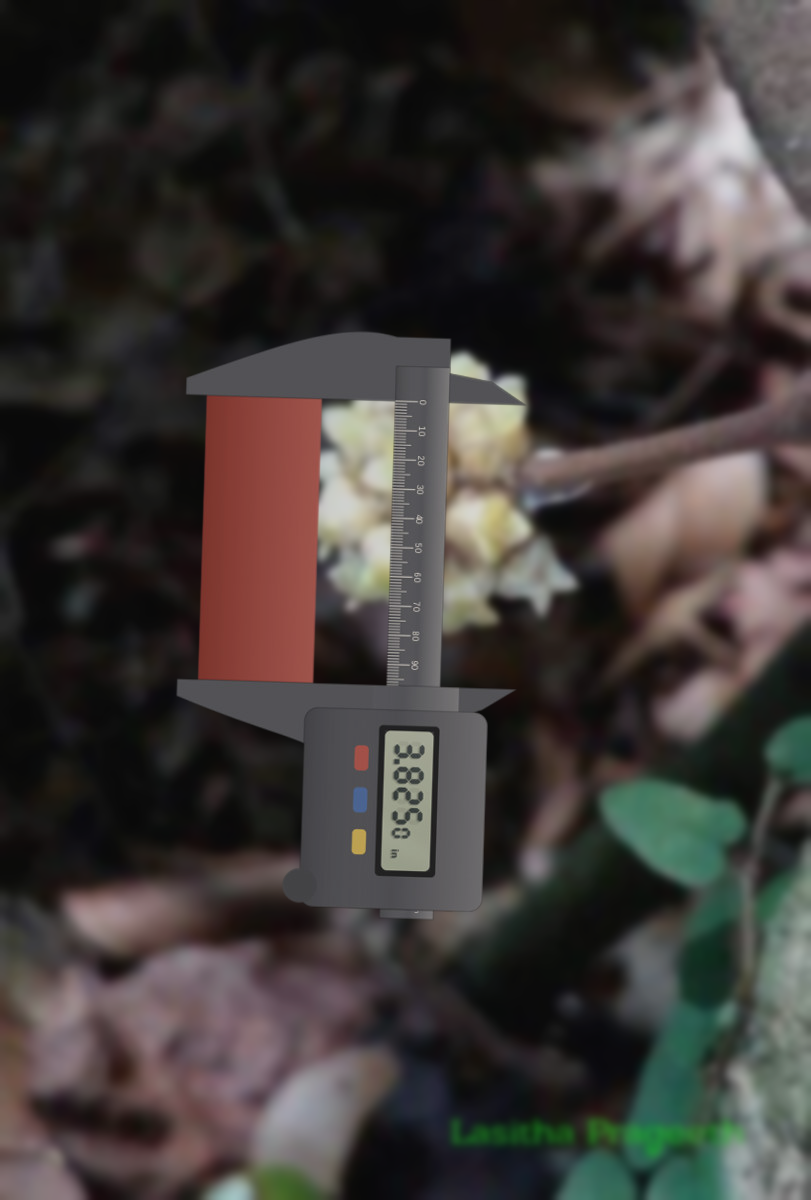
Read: value=3.8250 unit=in
